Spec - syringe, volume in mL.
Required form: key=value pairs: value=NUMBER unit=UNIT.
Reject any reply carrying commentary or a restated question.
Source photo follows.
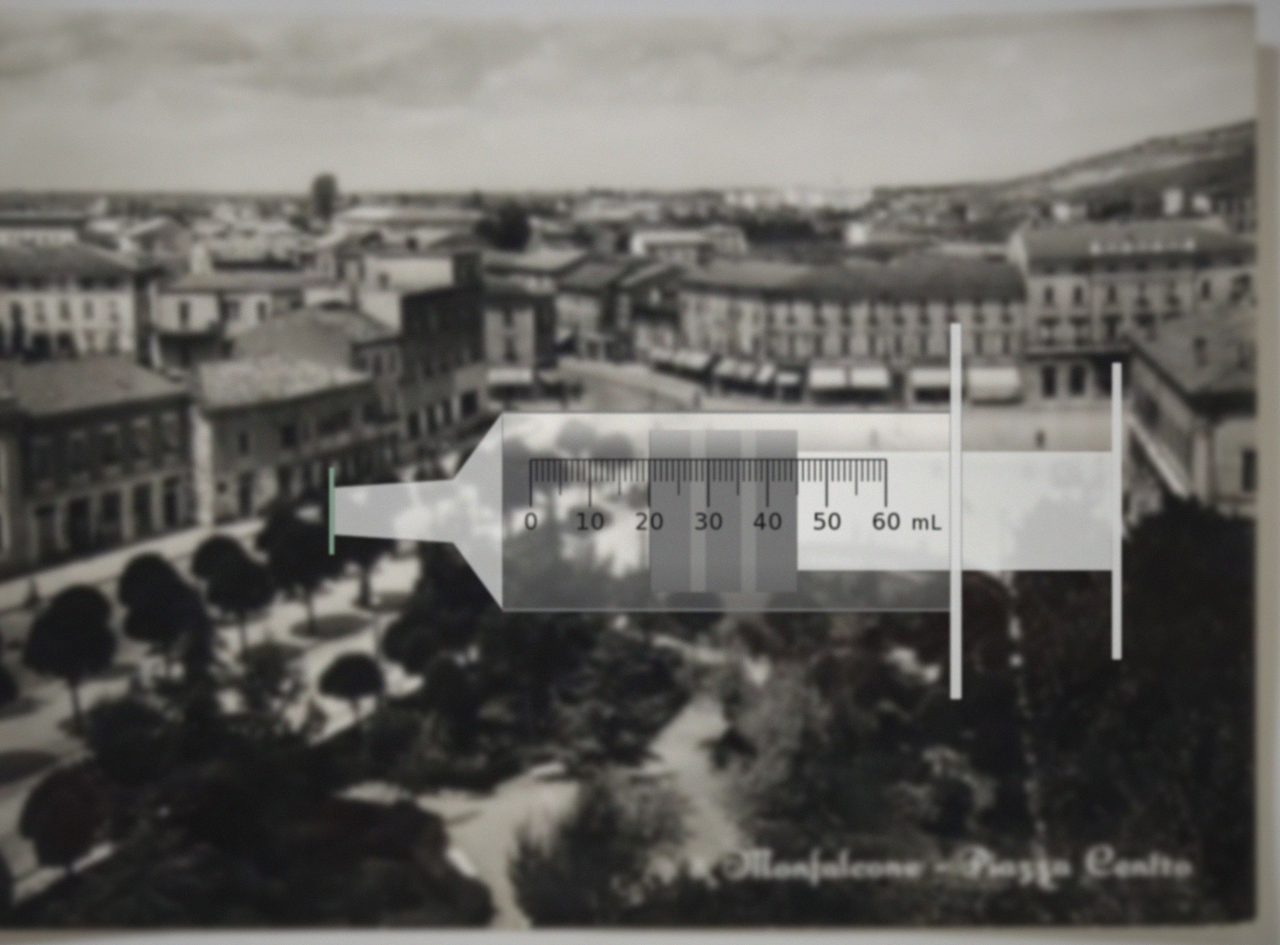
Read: value=20 unit=mL
